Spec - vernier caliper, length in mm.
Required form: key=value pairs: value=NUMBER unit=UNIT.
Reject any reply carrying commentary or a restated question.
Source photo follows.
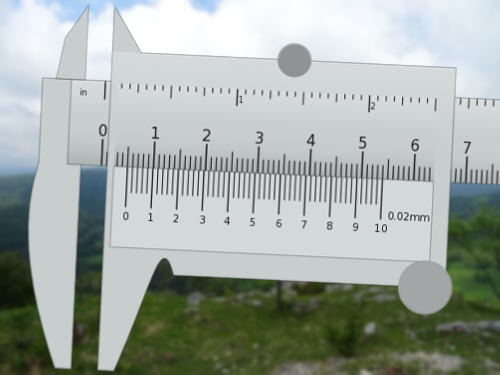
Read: value=5.0 unit=mm
